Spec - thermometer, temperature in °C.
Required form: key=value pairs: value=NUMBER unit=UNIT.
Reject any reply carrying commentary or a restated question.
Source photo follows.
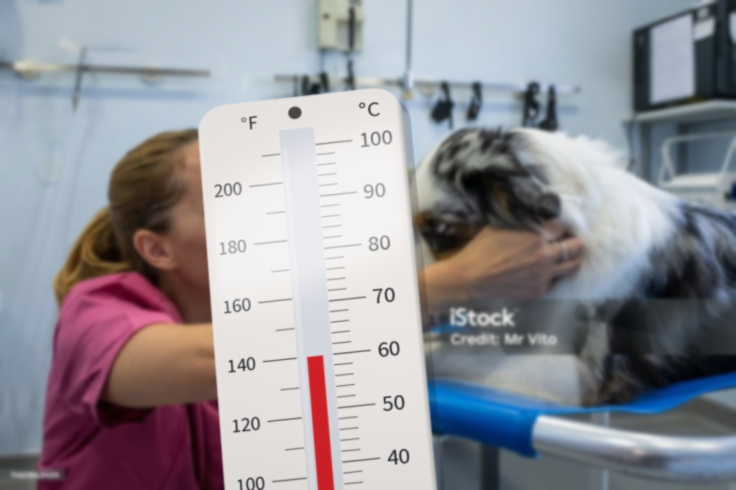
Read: value=60 unit=°C
